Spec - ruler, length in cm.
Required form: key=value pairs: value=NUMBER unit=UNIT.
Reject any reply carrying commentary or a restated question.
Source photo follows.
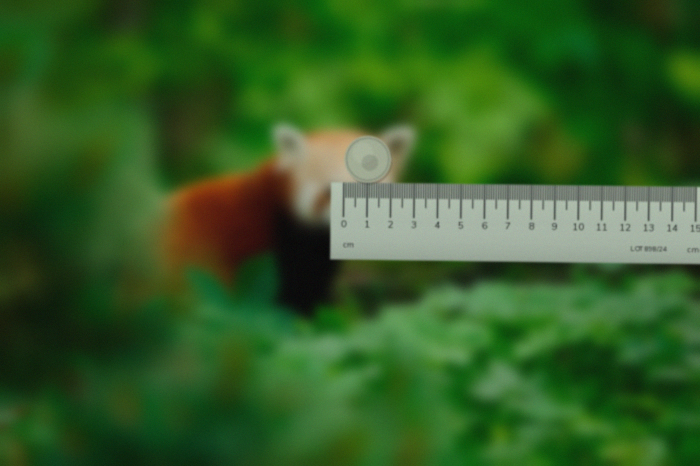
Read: value=2 unit=cm
